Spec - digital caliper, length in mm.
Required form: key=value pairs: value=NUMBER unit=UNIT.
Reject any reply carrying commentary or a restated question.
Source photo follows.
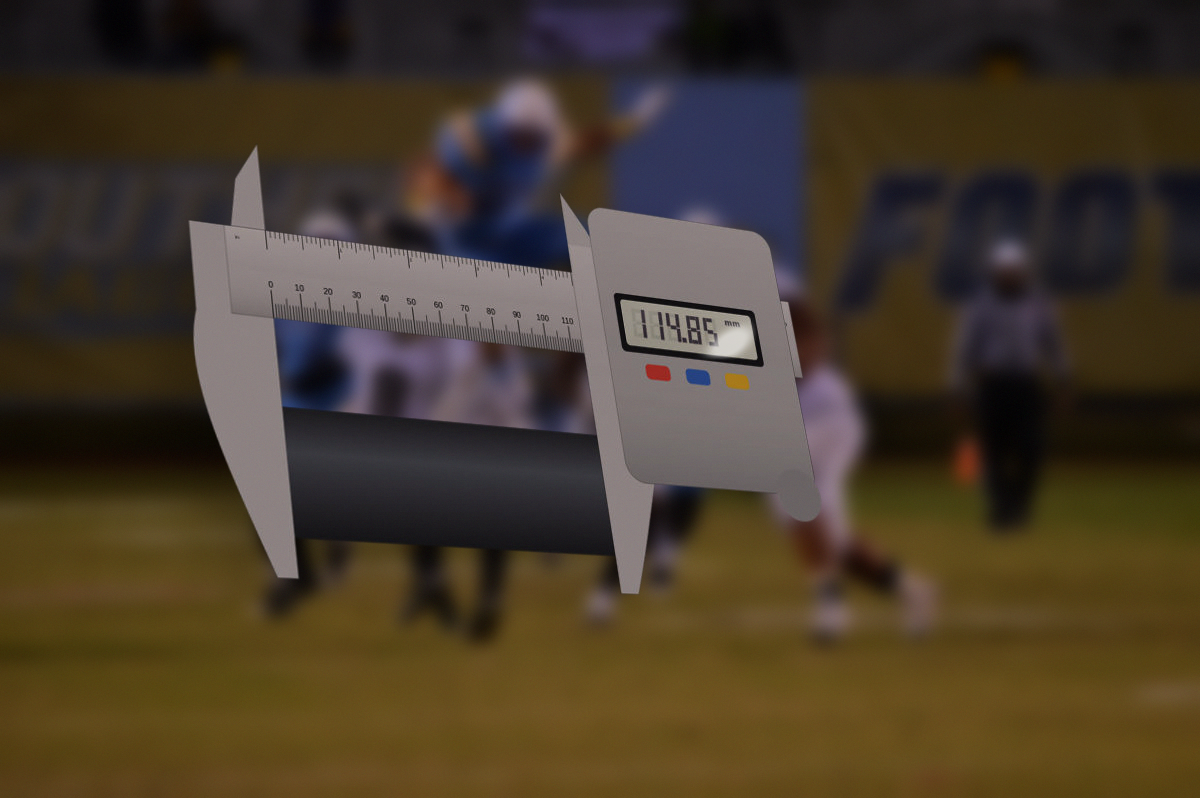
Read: value=114.85 unit=mm
